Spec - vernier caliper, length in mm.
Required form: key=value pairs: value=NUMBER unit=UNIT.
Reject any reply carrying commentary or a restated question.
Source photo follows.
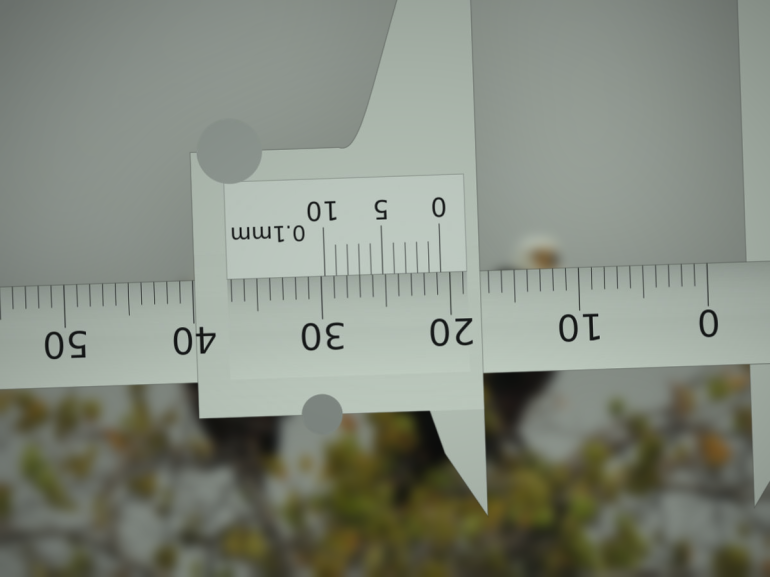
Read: value=20.7 unit=mm
